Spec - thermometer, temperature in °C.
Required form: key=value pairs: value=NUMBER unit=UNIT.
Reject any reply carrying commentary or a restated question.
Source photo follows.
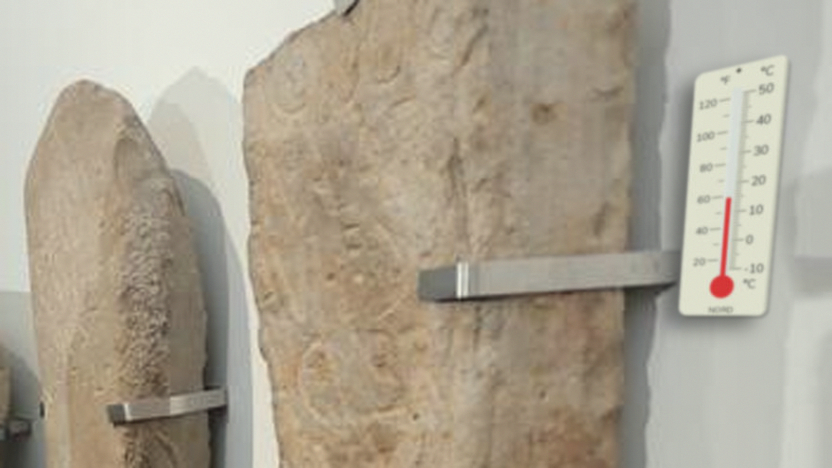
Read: value=15 unit=°C
